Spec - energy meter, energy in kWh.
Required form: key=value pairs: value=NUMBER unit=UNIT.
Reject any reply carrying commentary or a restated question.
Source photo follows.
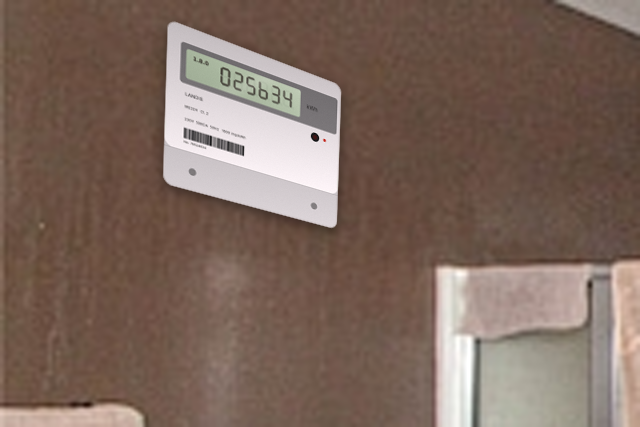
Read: value=25634 unit=kWh
